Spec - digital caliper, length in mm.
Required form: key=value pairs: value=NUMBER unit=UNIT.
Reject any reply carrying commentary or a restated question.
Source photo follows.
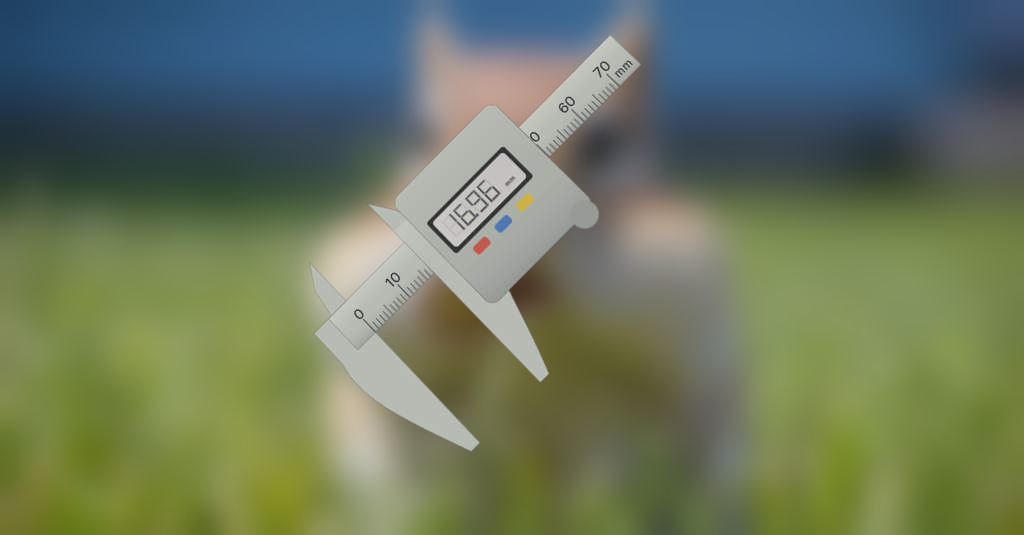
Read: value=16.96 unit=mm
